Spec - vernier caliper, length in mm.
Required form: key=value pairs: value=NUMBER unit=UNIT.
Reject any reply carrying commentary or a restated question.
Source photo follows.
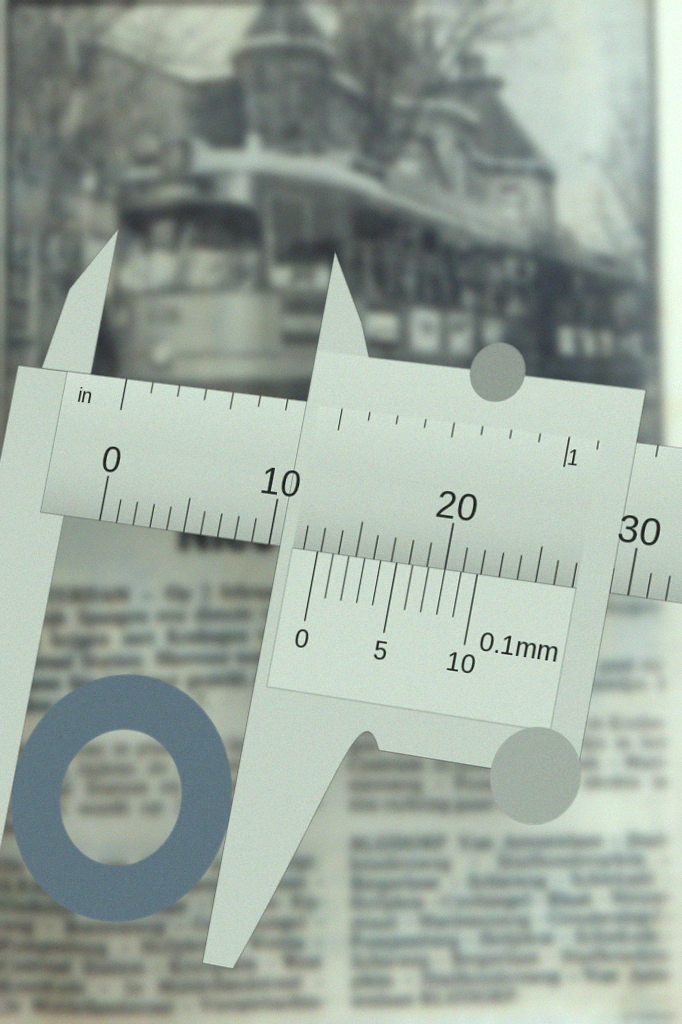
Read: value=12.8 unit=mm
